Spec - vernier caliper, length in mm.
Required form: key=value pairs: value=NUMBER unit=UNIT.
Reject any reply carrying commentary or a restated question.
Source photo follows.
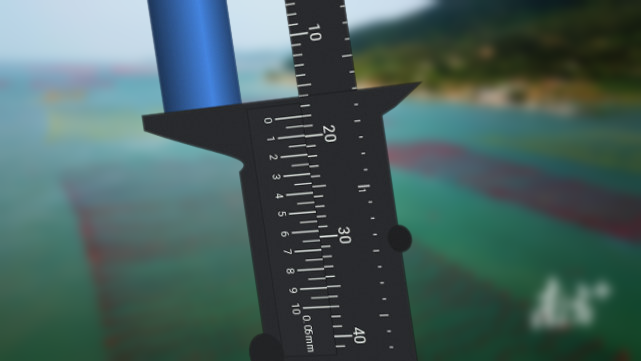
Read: value=18.0 unit=mm
